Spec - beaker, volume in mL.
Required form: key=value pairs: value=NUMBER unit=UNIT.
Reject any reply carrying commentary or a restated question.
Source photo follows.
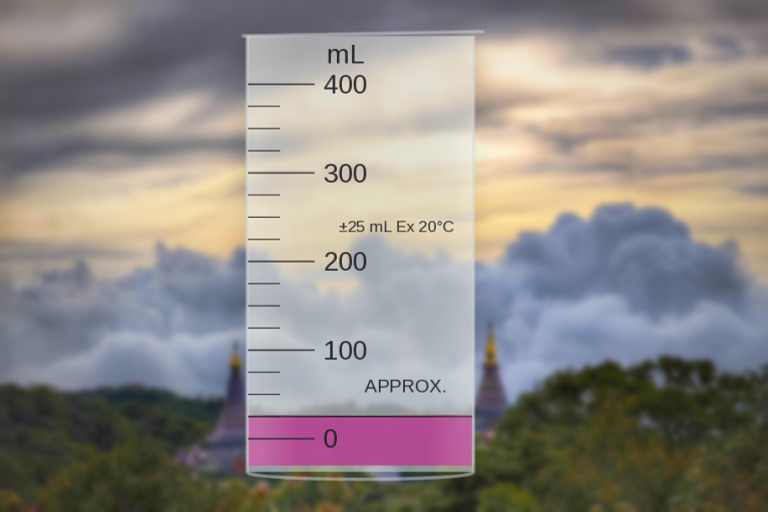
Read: value=25 unit=mL
